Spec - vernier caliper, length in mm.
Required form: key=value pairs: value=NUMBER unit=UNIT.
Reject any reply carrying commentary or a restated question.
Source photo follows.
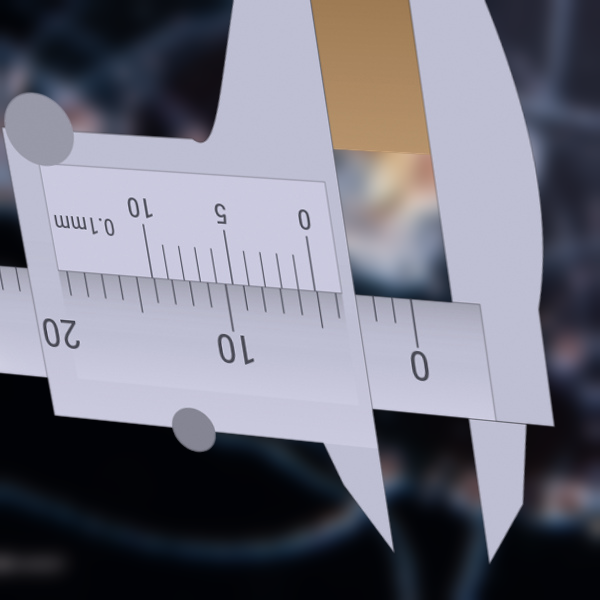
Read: value=5.1 unit=mm
